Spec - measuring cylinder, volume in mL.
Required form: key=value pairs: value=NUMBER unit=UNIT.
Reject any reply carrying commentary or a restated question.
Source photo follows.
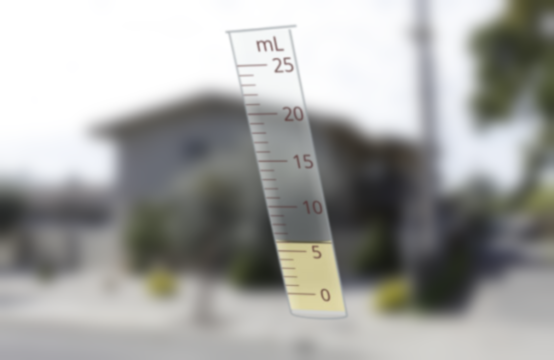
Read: value=6 unit=mL
